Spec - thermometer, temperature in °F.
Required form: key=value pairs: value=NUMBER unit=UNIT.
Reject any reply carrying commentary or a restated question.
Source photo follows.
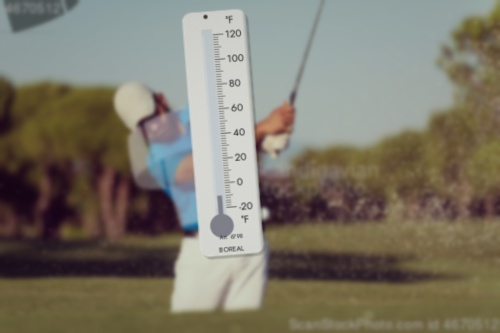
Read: value=-10 unit=°F
